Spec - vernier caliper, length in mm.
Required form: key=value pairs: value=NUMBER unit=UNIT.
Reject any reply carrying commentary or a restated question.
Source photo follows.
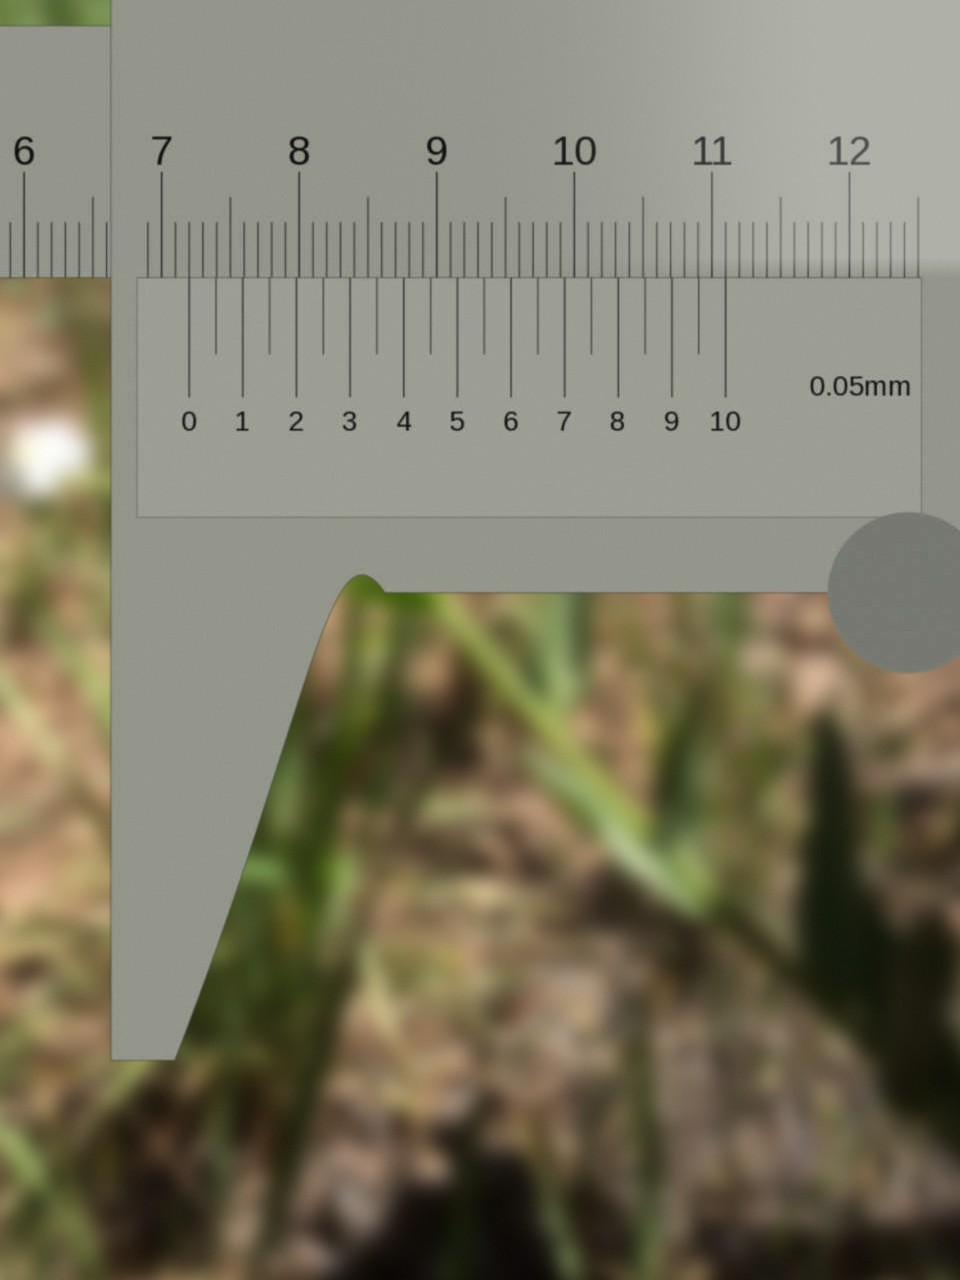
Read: value=72.0 unit=mm
